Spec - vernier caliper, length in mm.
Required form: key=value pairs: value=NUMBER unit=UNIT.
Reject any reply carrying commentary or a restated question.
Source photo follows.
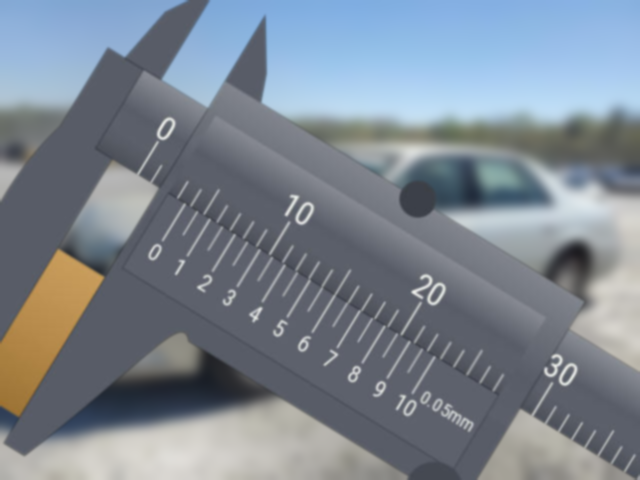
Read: value=3.6 unit=mm
